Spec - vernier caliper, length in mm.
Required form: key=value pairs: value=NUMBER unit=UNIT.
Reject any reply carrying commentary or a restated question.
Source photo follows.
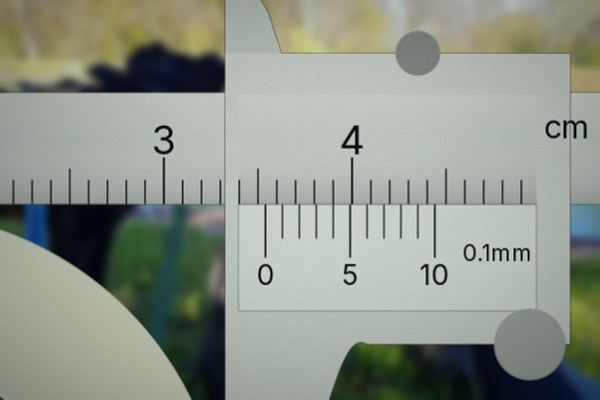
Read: value=35.4 unit=mm
